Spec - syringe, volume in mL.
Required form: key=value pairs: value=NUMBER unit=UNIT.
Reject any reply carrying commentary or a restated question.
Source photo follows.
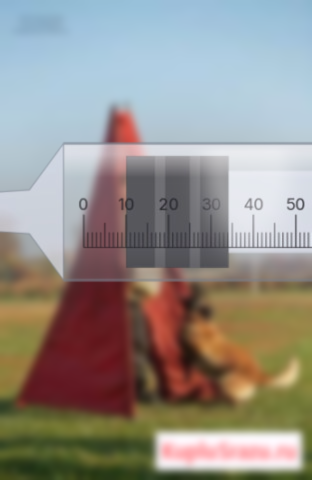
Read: value=10 unit=mL
